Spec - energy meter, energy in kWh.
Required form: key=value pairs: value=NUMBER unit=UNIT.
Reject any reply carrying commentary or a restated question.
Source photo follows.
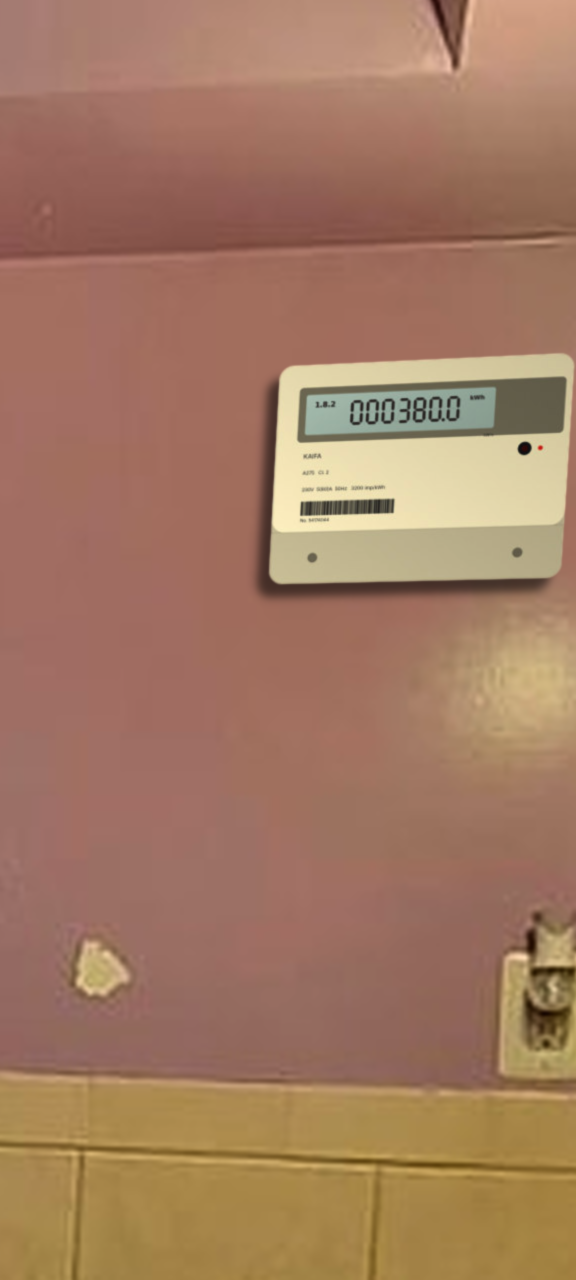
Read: value=380.0 unit=kWh
